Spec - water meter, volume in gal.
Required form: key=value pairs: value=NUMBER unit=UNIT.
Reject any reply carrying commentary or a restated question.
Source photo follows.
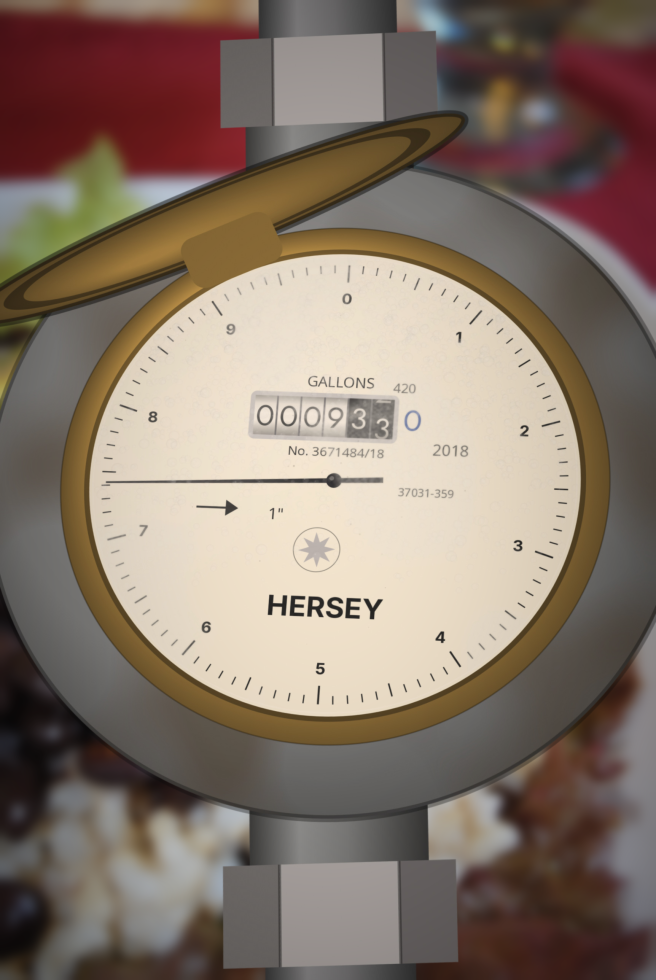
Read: value=9327.4 unit=gal
